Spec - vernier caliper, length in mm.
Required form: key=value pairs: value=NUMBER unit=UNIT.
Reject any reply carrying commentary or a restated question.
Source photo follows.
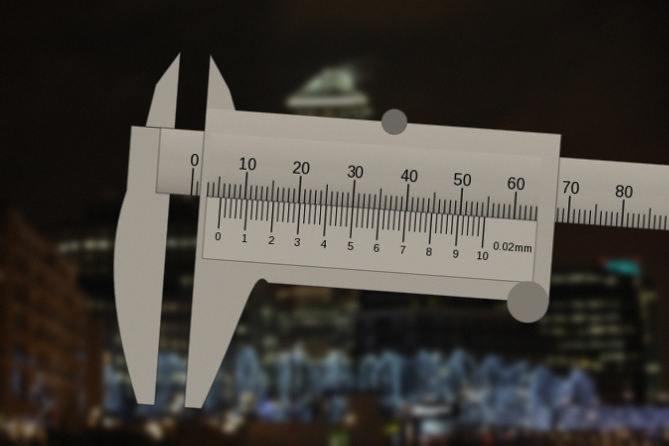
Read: value=5.5 unit=mm
